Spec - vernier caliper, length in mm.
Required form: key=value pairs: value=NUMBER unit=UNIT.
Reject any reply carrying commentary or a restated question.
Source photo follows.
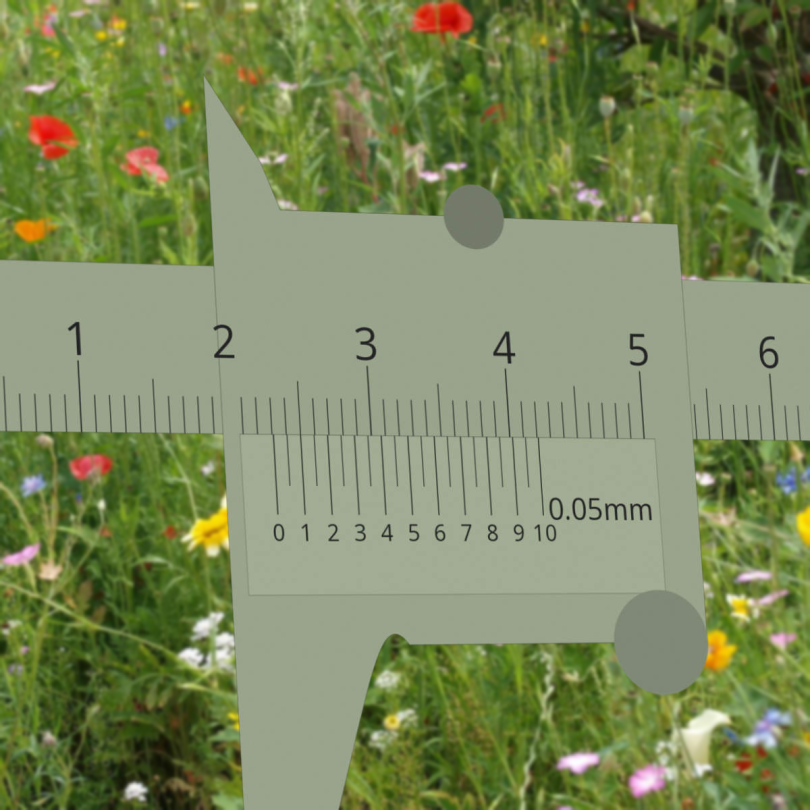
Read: value=23.1 unit=mm
